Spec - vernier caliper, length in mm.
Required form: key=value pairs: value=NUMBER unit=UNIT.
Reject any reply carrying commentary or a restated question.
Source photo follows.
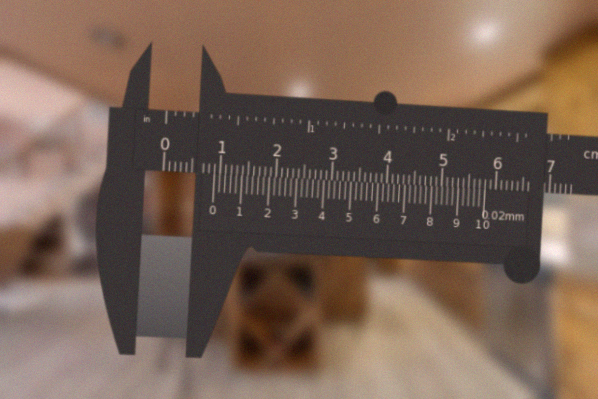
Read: value=9.0 unit=mm
